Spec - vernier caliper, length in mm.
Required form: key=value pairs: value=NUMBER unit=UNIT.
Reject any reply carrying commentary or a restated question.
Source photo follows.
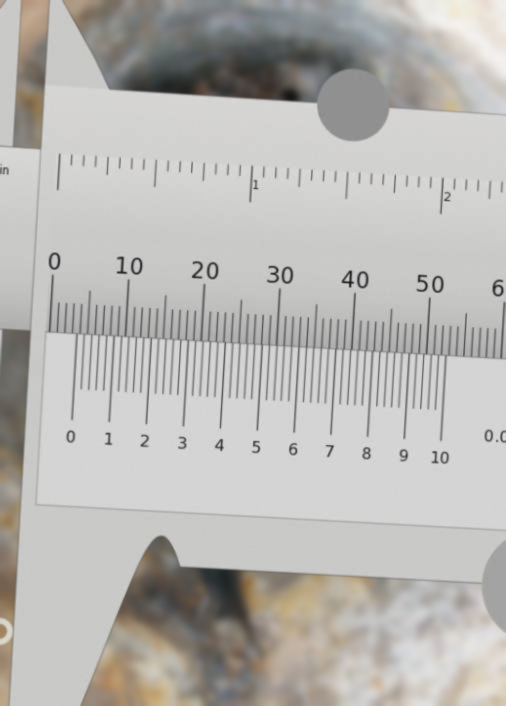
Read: value=3.6 unit=mm
